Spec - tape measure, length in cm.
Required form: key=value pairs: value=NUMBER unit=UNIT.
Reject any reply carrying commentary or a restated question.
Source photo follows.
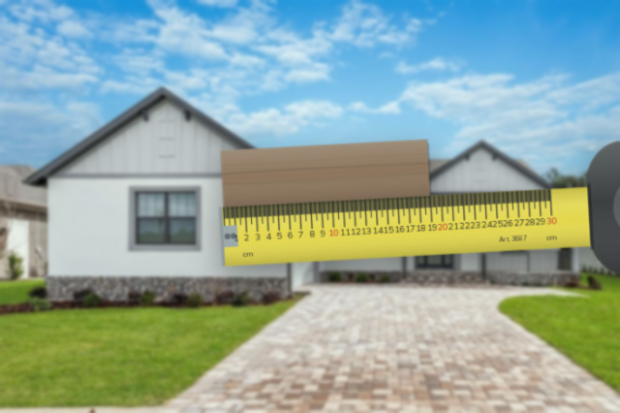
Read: value=19 unit=cm
